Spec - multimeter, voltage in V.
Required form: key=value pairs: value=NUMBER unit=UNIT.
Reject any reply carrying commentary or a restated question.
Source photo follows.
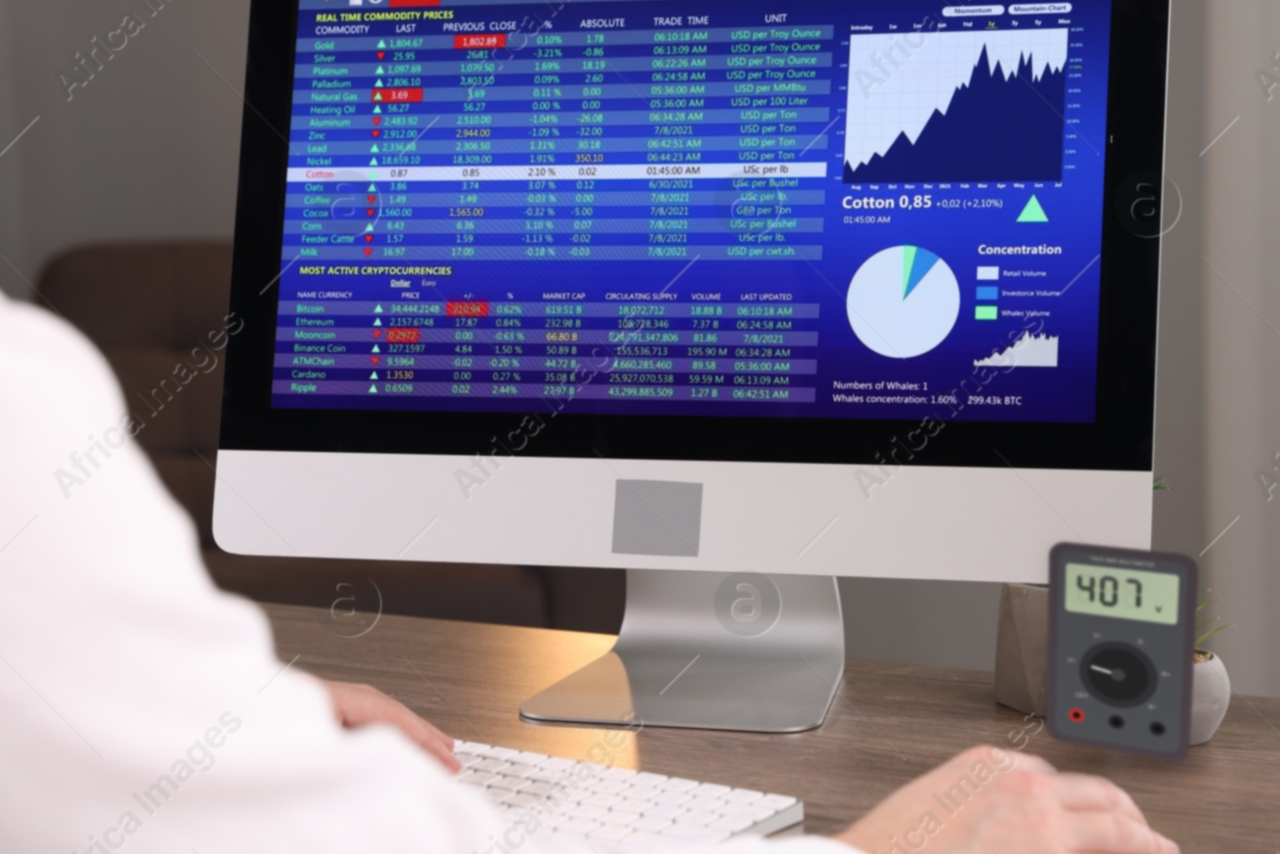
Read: value=407 unit=V
